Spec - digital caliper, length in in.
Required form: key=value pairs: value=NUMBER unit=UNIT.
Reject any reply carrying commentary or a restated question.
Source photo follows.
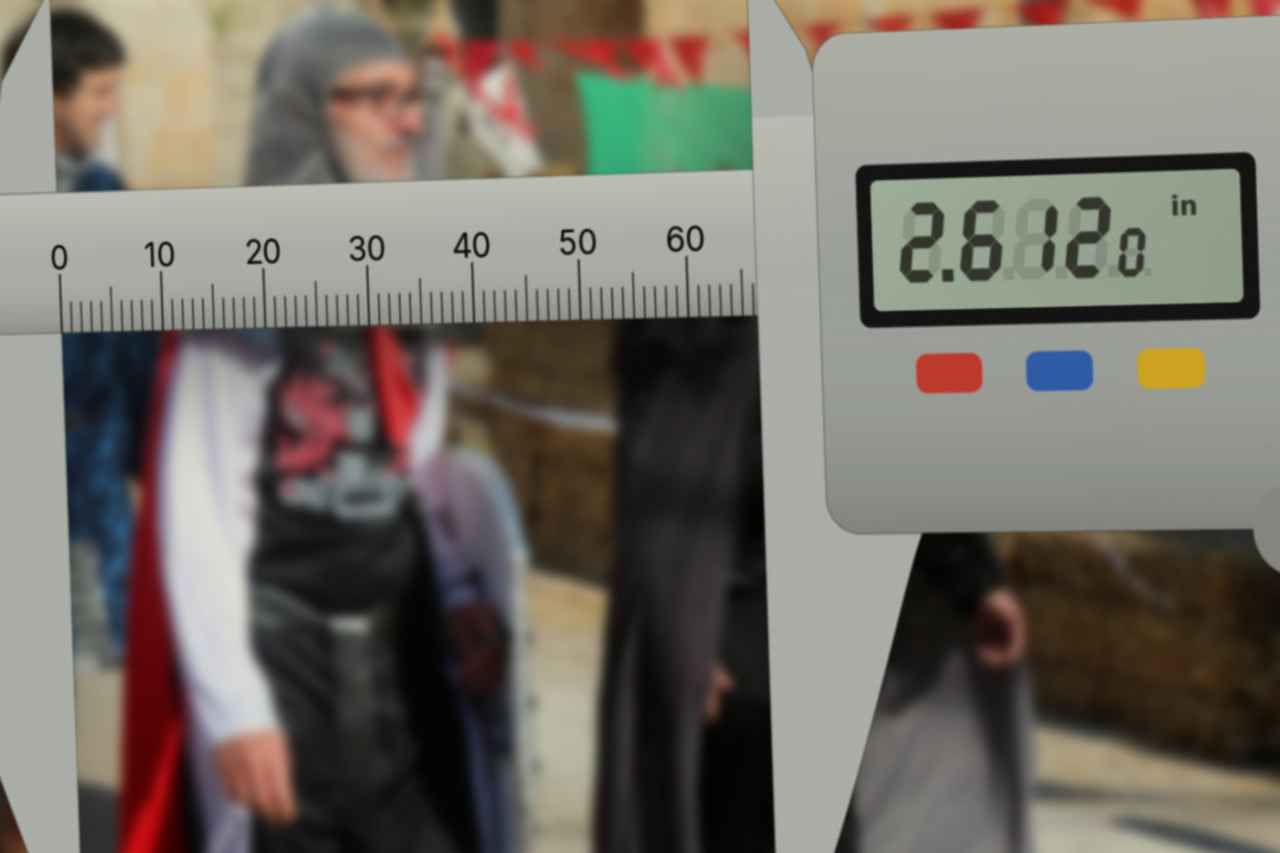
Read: value=2.6120 unit=in
